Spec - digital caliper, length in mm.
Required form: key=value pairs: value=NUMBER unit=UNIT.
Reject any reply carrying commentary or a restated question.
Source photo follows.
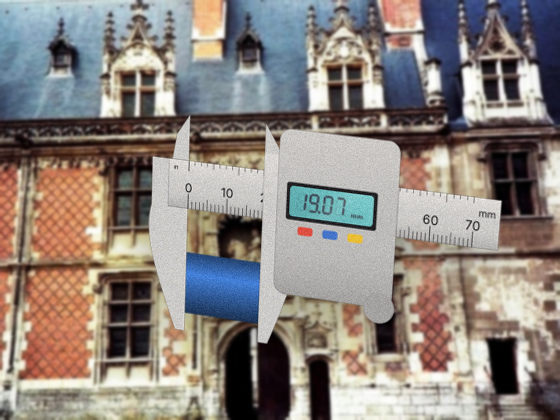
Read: value=19.07 unit=mm
